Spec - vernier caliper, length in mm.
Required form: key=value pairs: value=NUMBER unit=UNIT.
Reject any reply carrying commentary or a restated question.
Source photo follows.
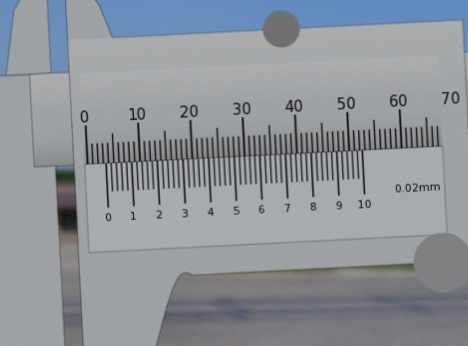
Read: value=3.5 unit=mm
